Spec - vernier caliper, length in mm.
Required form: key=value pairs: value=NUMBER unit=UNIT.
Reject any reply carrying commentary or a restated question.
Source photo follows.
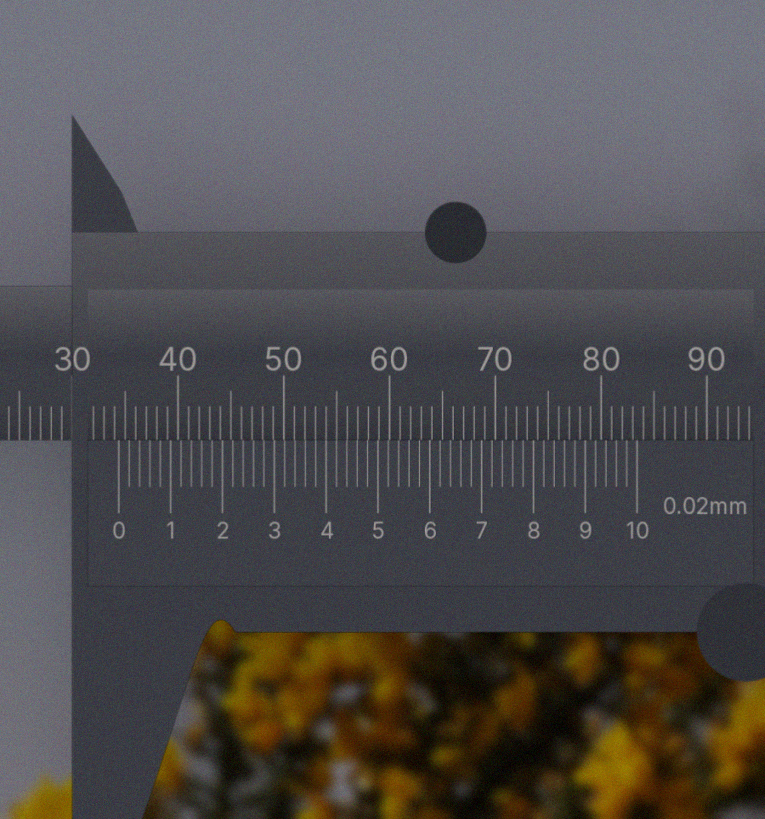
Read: value=34.4 unit=mm
